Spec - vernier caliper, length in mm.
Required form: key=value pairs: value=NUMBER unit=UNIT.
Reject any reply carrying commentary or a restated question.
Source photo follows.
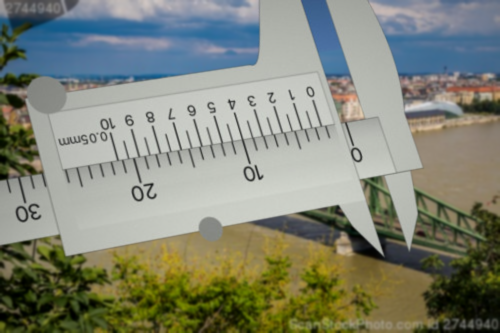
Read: value=2.4 unit=mm
